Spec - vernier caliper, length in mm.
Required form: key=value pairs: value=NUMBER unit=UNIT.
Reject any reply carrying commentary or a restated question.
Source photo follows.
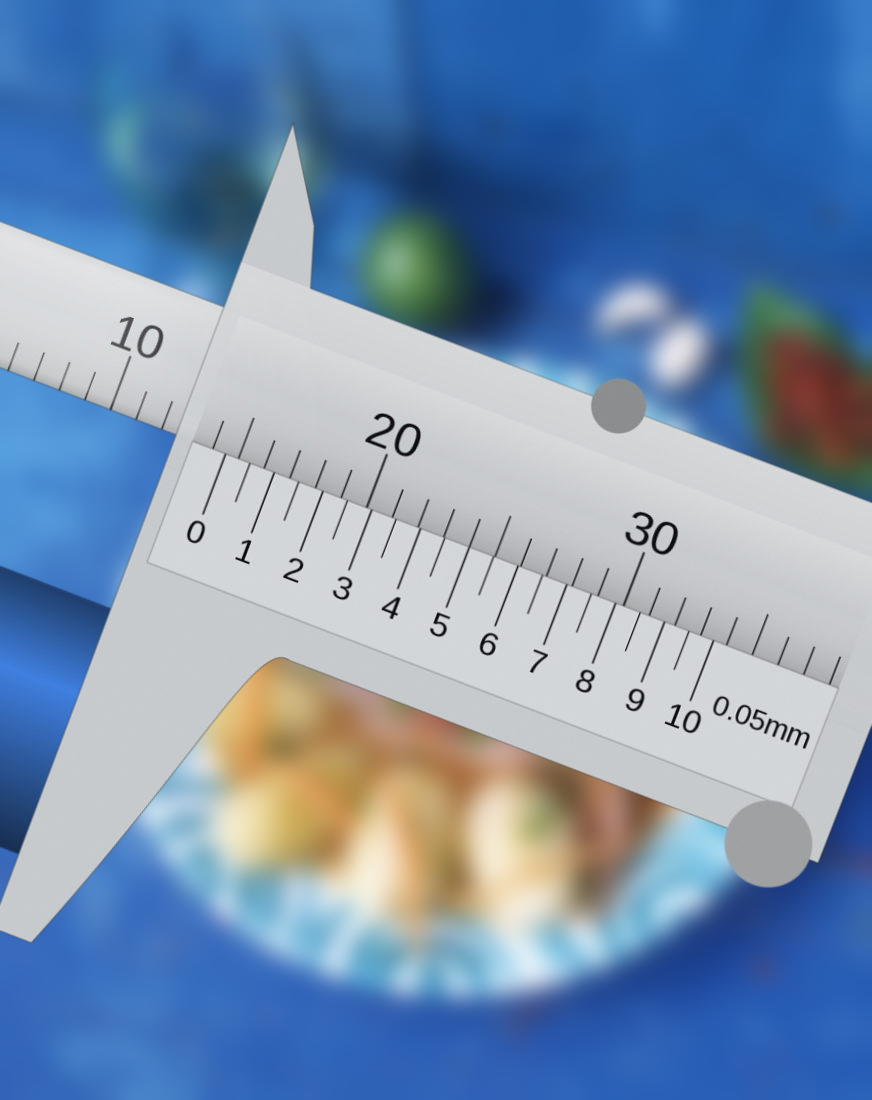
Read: value=14.50 unit=mm
